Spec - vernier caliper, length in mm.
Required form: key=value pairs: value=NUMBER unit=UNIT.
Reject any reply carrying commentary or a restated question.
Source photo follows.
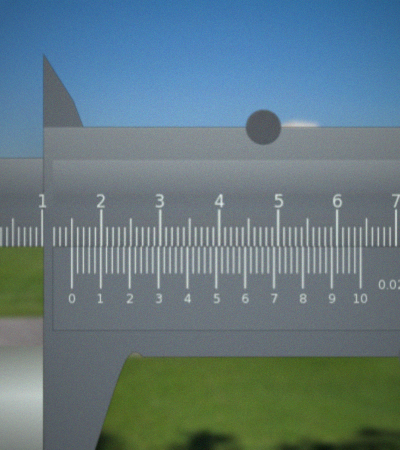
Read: value=15.0 unit=mm
